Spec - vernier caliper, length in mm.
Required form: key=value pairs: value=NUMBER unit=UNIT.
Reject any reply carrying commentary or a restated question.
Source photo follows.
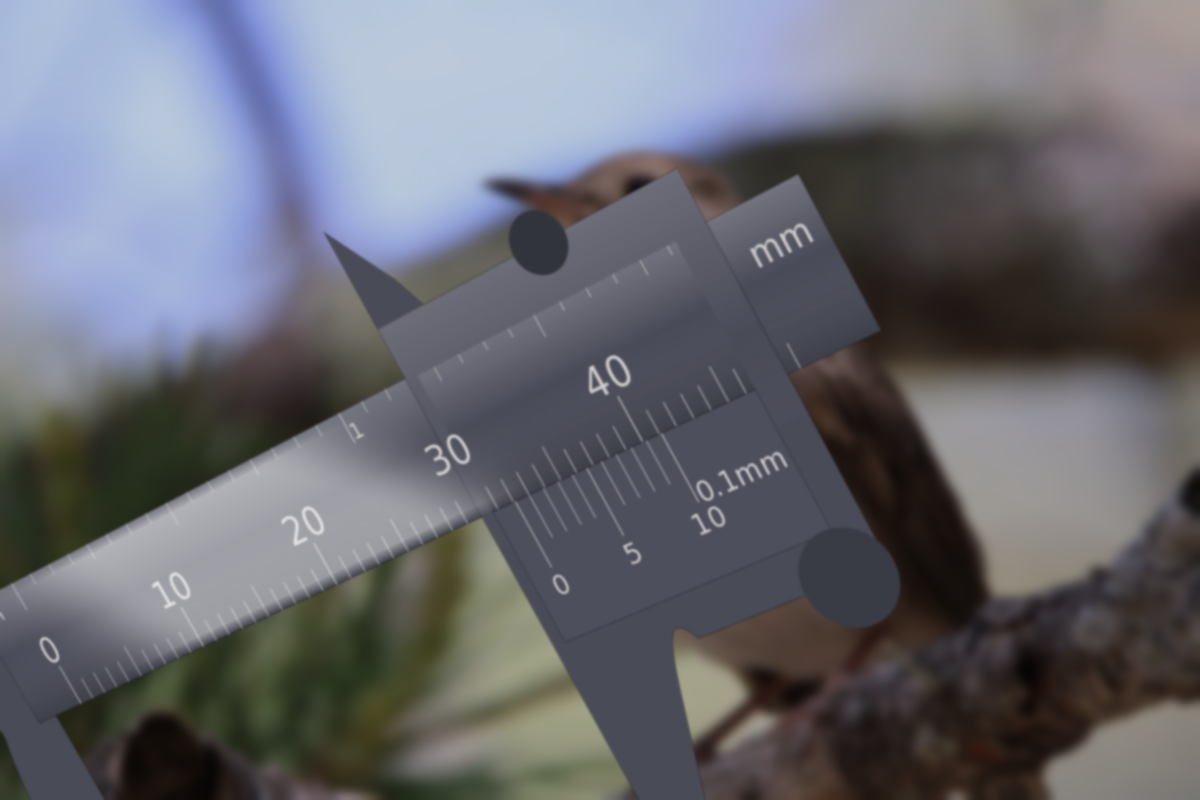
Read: value=32.1 unit=mm
